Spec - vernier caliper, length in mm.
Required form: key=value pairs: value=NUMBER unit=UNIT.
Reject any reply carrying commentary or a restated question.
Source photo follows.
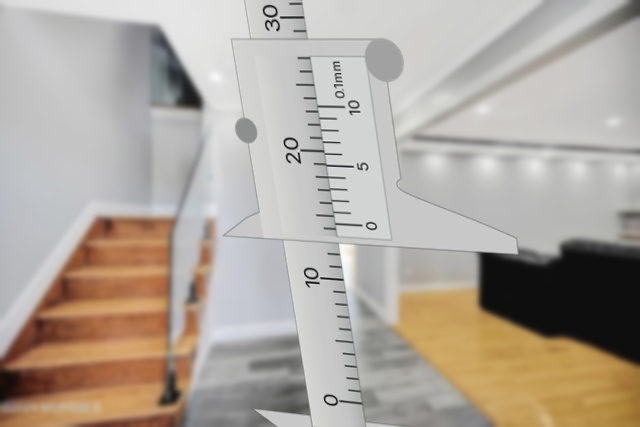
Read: value=14.4 unit=mm
